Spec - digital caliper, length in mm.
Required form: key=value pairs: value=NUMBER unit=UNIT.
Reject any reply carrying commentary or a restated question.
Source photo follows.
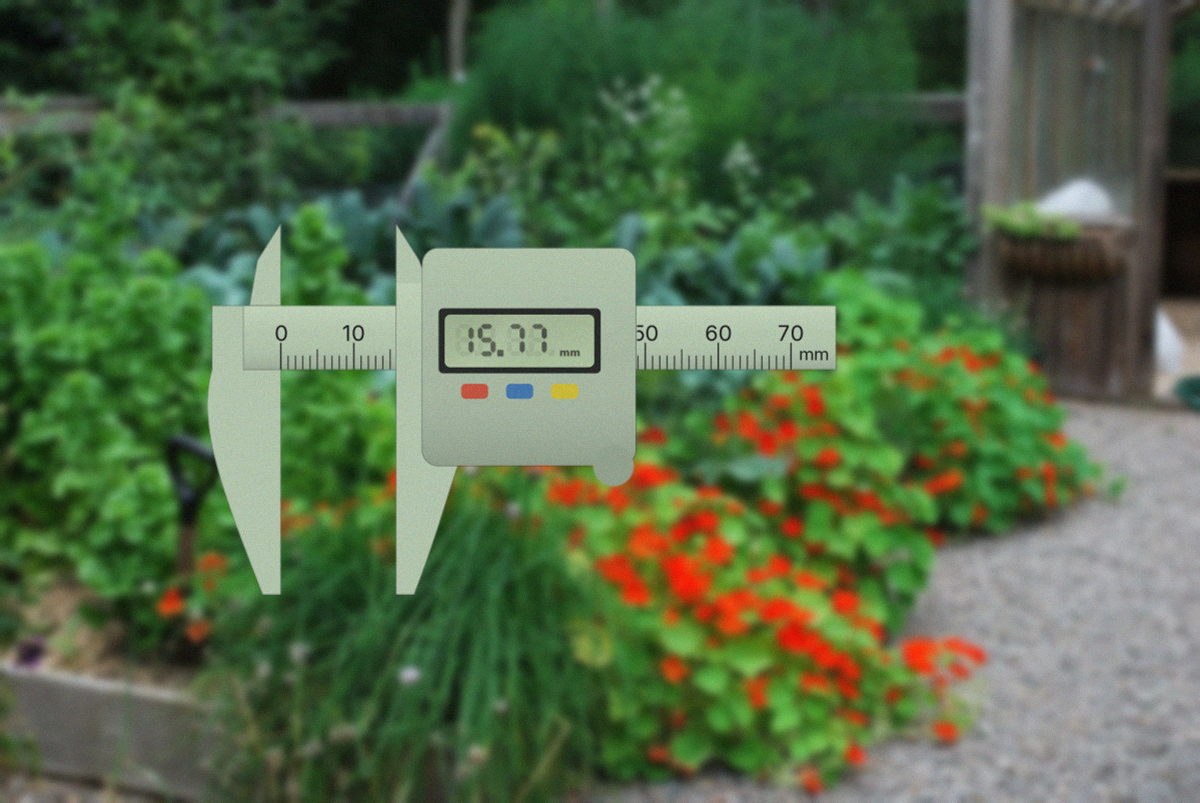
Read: value=15.77 unit=mm
